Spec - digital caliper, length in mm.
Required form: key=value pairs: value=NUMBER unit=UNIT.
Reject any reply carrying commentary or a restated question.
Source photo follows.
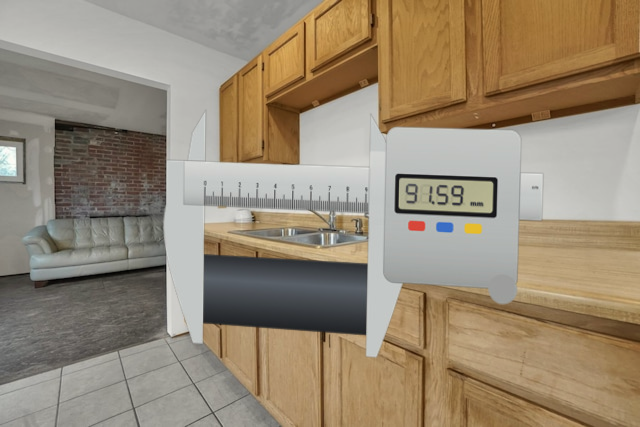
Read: value=91.59 unit=mm
